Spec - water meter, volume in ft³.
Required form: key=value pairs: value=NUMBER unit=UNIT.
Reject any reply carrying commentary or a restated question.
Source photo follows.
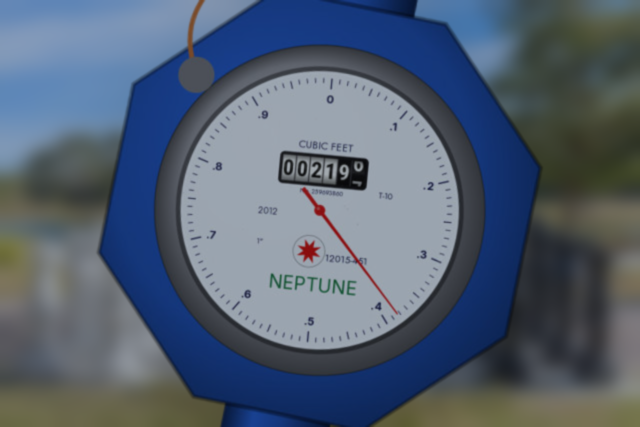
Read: value=2196.38 unit=ft³
